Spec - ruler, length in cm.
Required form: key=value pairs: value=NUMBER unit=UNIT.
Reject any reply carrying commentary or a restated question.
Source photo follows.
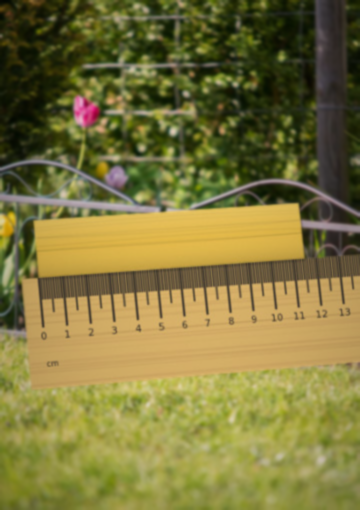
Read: value=11.5 unit=cm
